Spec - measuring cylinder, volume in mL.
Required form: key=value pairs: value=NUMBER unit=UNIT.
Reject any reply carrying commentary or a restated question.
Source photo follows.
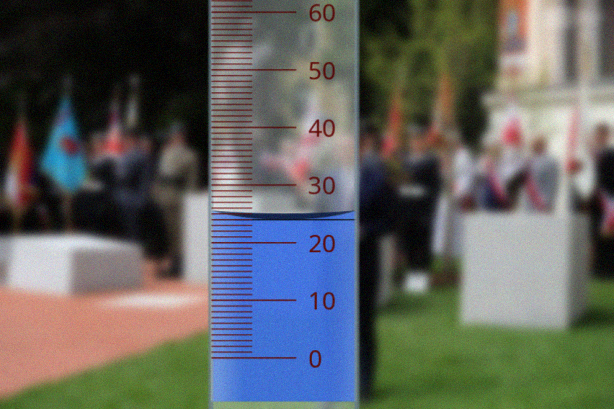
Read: value=24 unit=mL
